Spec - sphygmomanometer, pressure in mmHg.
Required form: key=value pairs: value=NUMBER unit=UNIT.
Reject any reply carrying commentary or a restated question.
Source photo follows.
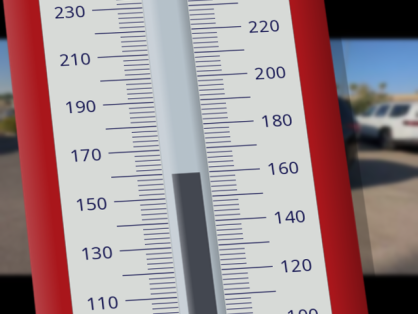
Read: value=160 unit=mmHg
